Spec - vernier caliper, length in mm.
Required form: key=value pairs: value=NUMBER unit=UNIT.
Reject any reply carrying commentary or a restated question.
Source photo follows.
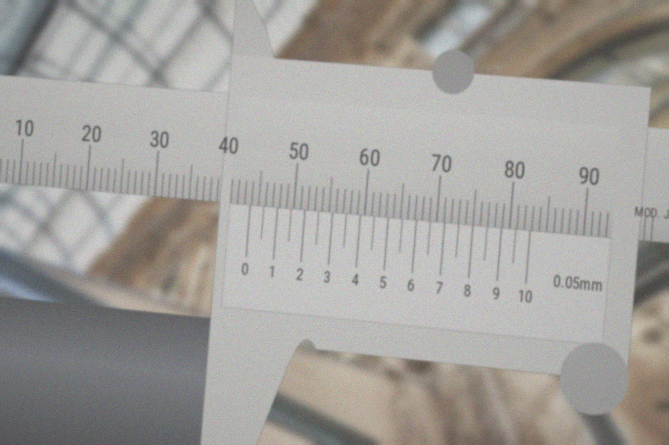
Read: value=43.8 unit=mm
